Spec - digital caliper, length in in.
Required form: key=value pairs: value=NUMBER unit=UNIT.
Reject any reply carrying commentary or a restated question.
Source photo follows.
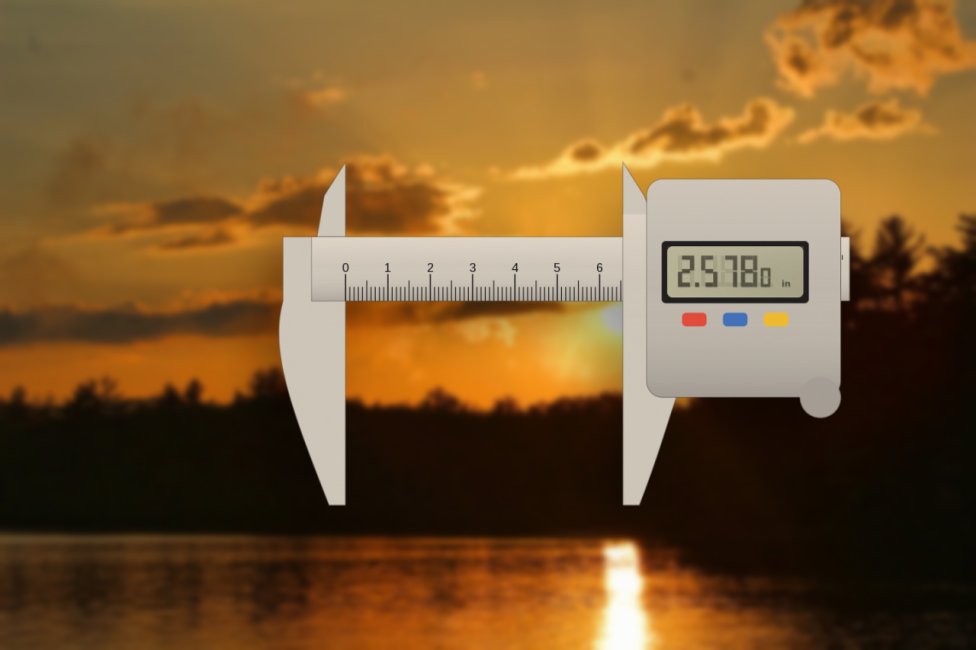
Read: value=2.5780 unit=in
